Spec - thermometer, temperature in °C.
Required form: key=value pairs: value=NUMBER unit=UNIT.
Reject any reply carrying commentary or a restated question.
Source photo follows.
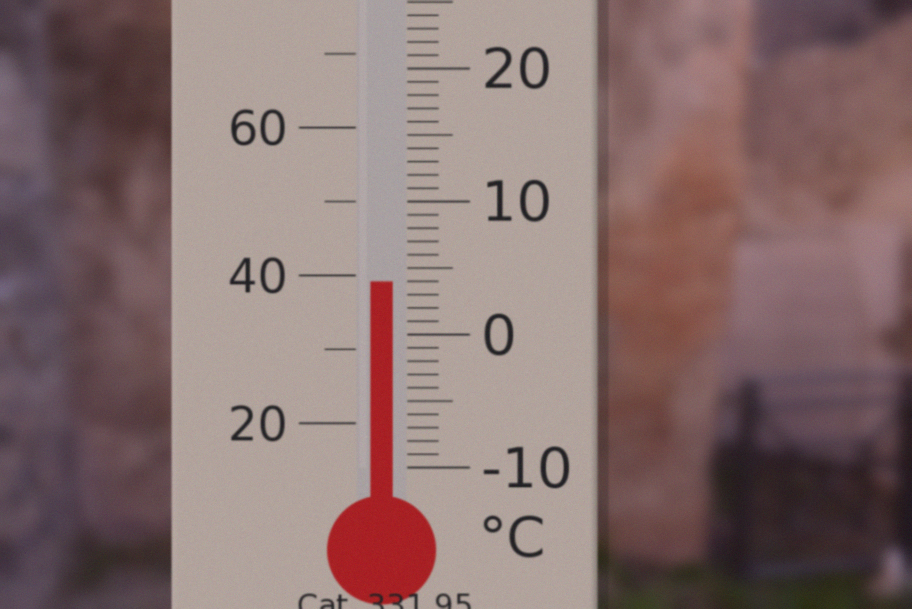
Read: value=4 unit=°C
